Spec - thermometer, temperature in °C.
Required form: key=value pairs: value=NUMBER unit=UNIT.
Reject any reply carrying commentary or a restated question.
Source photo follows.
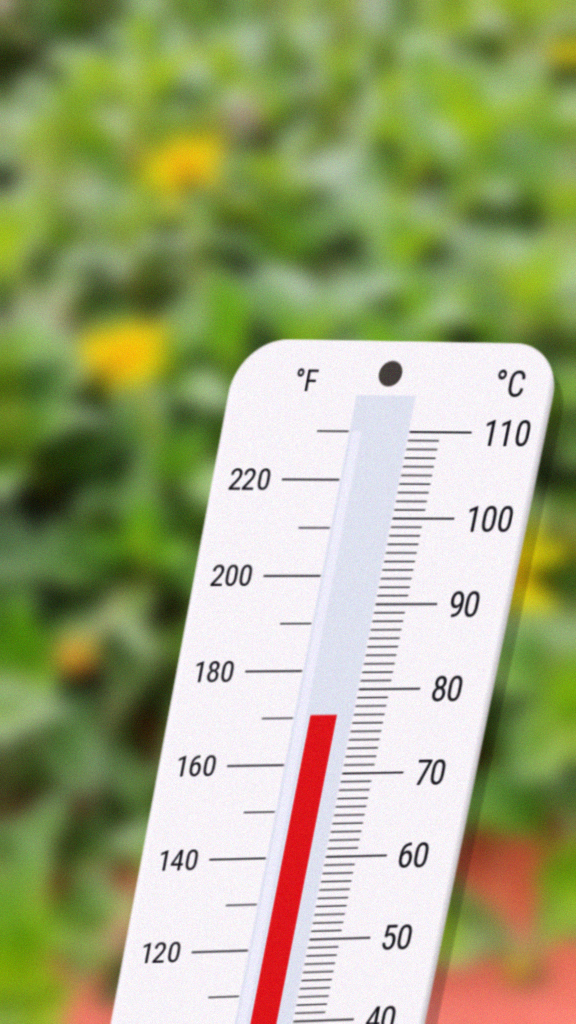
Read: value=77 unit=°C
